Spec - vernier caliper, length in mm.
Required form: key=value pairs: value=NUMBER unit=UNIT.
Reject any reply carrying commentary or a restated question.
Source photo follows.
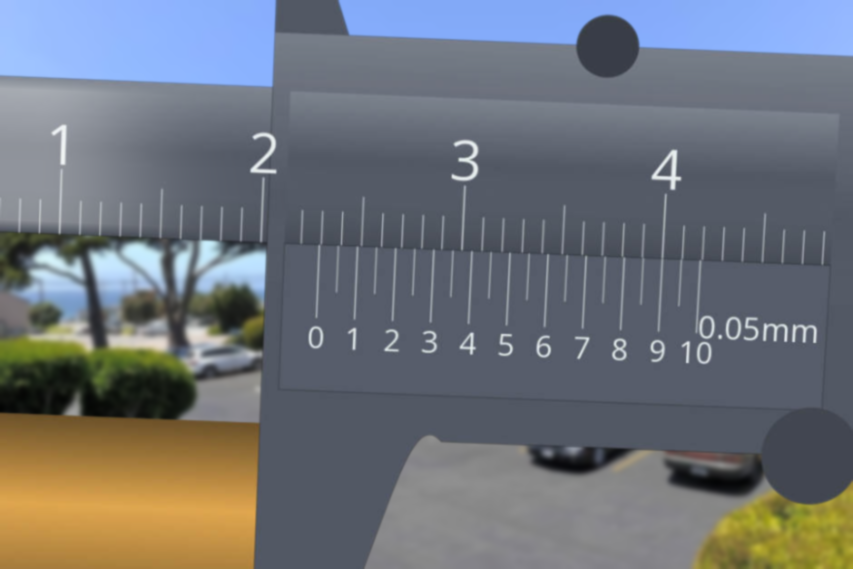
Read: value=22.9 unit=mm
